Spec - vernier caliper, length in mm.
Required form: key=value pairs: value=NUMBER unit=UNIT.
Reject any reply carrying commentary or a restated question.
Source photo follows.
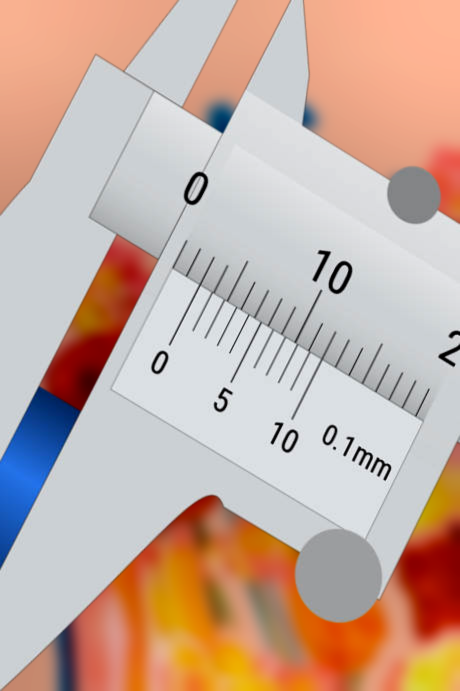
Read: value=3.0 unit=mm
